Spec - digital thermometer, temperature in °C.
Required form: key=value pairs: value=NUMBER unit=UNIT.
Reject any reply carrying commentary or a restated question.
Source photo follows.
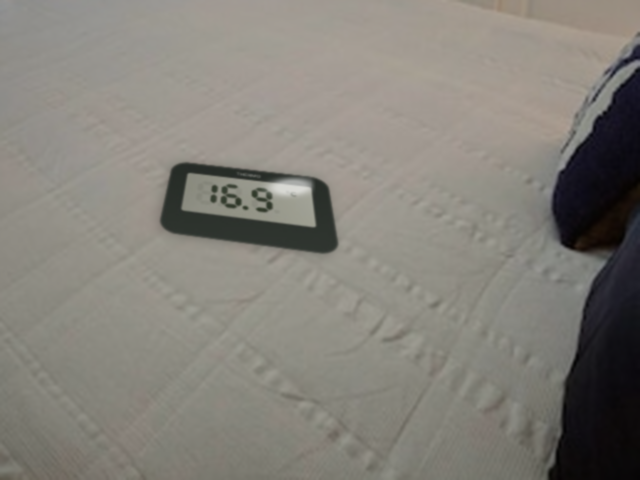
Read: value=16.9 unit=°C
